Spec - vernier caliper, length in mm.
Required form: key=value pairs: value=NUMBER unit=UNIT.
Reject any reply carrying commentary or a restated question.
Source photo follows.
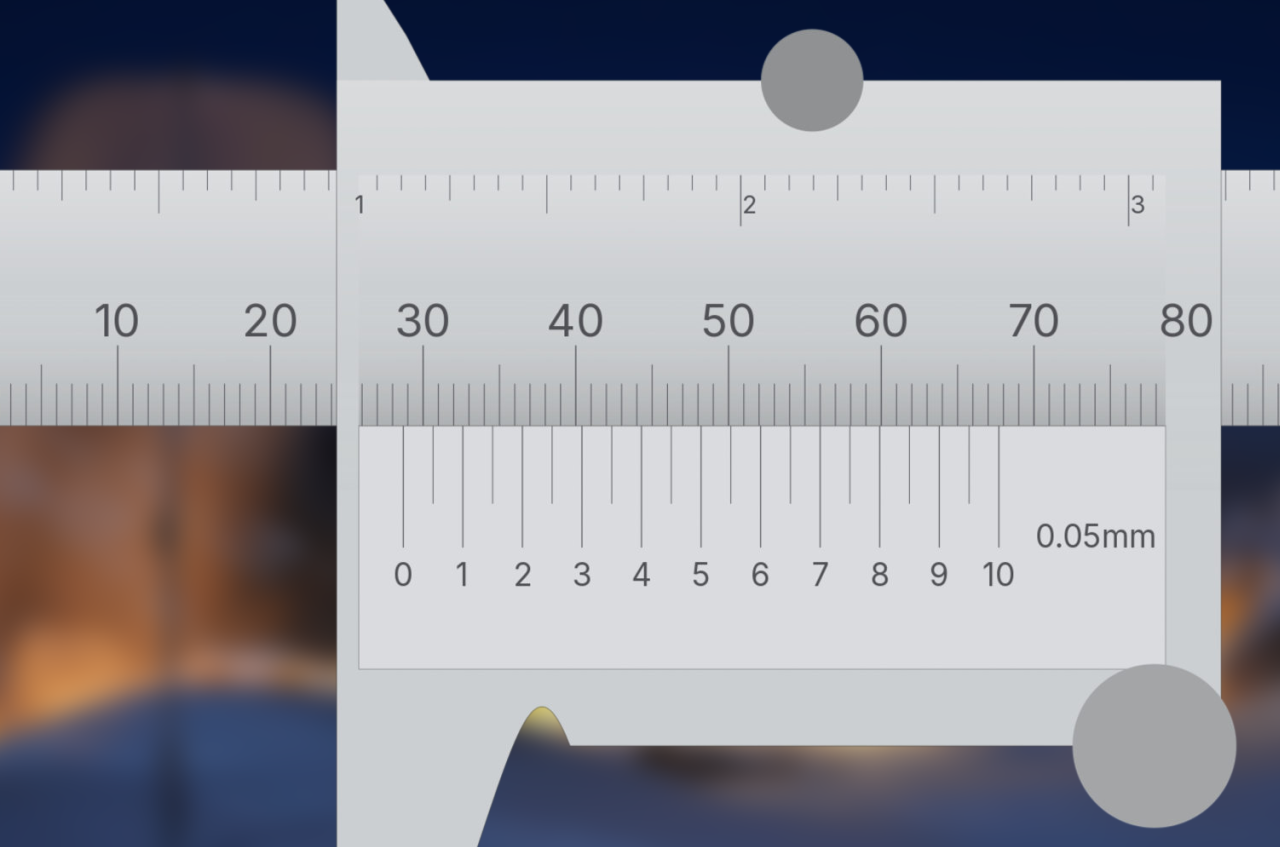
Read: value=28.7 unit=mm
